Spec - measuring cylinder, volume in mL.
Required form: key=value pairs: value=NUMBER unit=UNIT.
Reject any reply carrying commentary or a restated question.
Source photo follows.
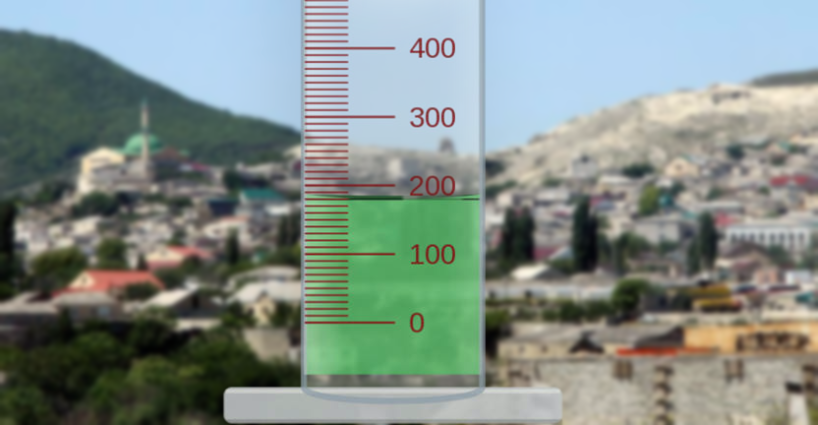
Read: value=180 unit=mL
